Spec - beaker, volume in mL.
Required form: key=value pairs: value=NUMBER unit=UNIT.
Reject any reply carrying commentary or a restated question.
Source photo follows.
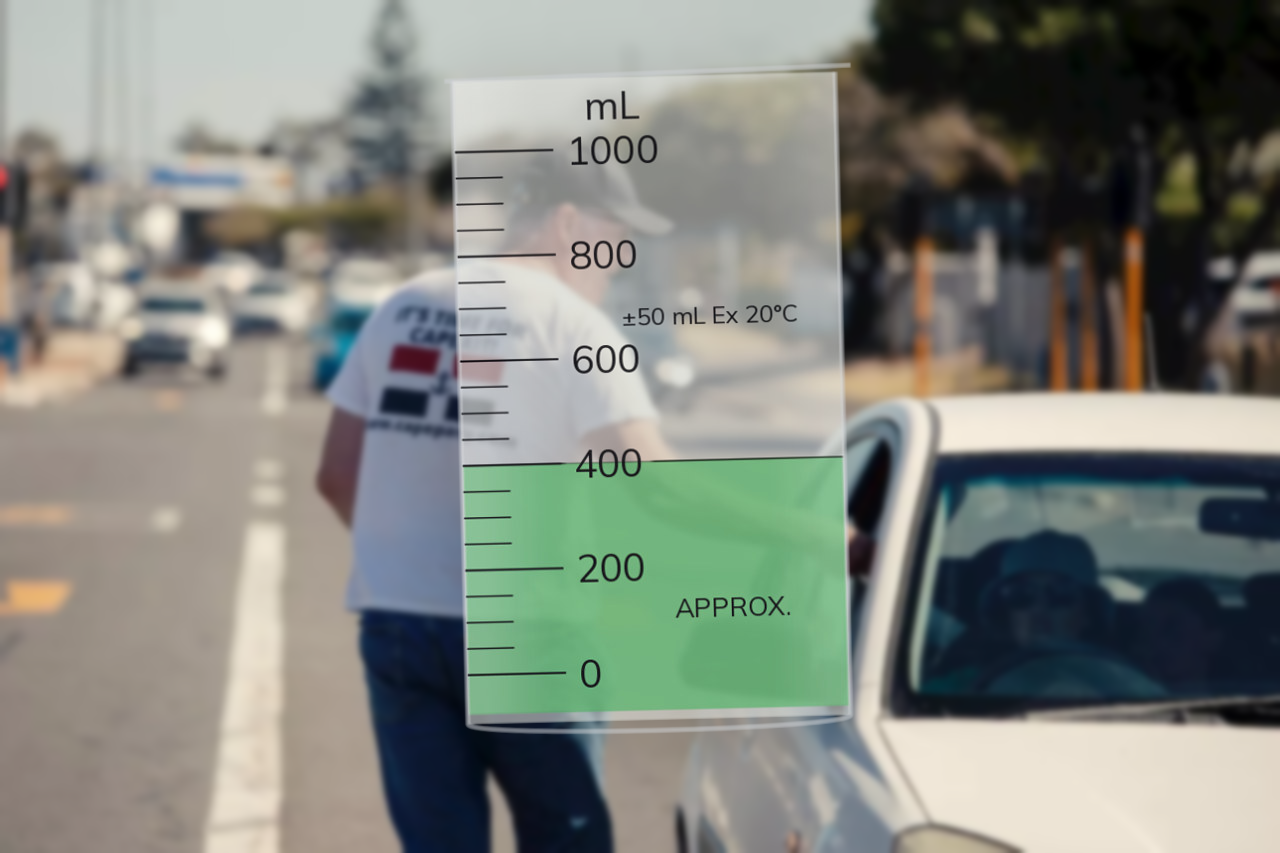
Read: value=400 unit=mL
